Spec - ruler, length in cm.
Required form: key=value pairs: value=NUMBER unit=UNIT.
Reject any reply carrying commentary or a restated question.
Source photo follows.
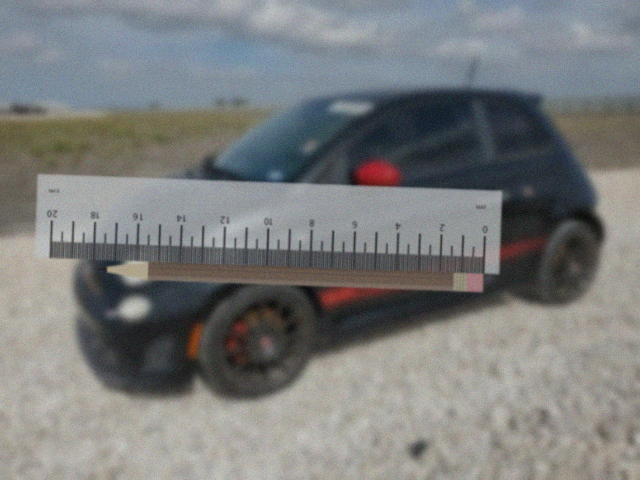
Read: value=18 unit=cm
